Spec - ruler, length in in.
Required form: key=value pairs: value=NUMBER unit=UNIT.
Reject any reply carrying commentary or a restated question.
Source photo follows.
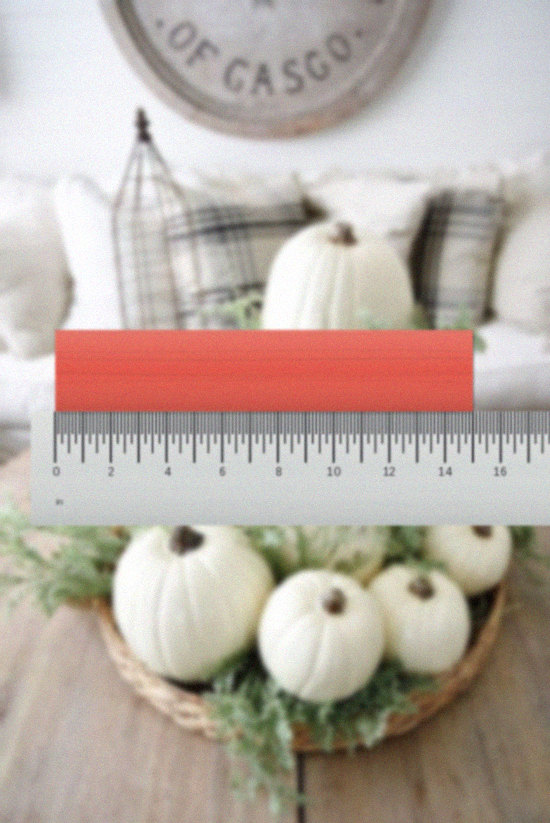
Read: value=15 unit=in
